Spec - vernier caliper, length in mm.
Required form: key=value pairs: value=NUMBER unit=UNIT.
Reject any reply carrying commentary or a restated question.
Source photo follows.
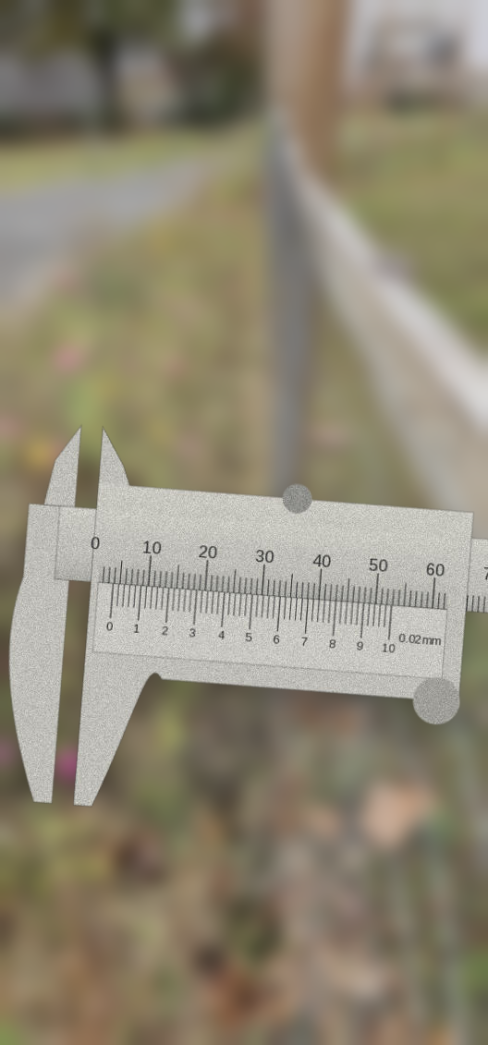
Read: value=3.8 unit=mm
